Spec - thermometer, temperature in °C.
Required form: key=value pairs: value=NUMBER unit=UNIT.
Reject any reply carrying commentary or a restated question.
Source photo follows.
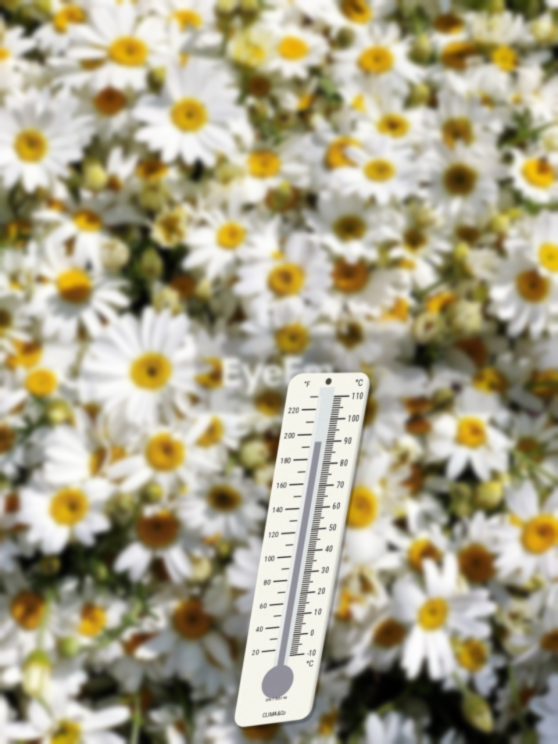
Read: value=90 unit=°C
